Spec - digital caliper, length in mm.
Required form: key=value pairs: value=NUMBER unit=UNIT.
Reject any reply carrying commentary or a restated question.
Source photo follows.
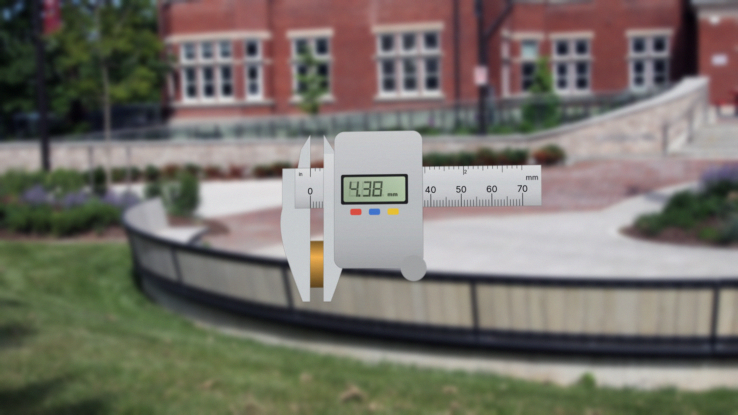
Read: value=4.38 unit=mm
